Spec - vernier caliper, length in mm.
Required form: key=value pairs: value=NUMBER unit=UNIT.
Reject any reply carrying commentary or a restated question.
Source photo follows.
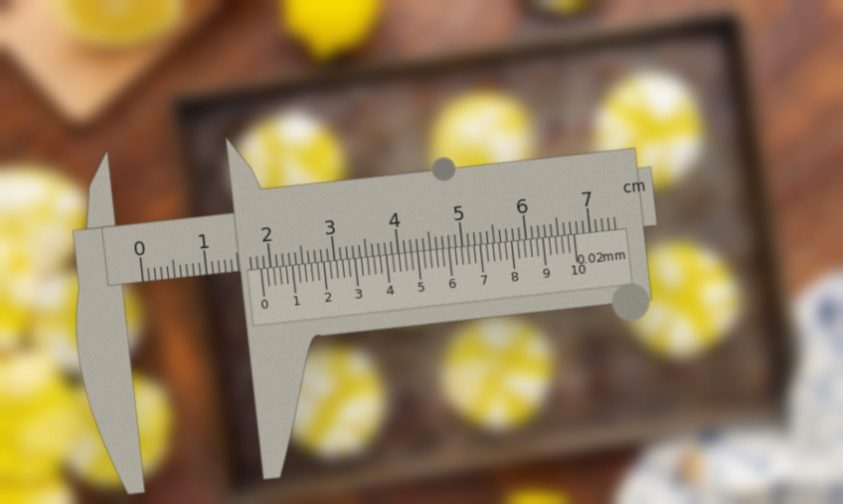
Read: value=18.5 unit=mm
